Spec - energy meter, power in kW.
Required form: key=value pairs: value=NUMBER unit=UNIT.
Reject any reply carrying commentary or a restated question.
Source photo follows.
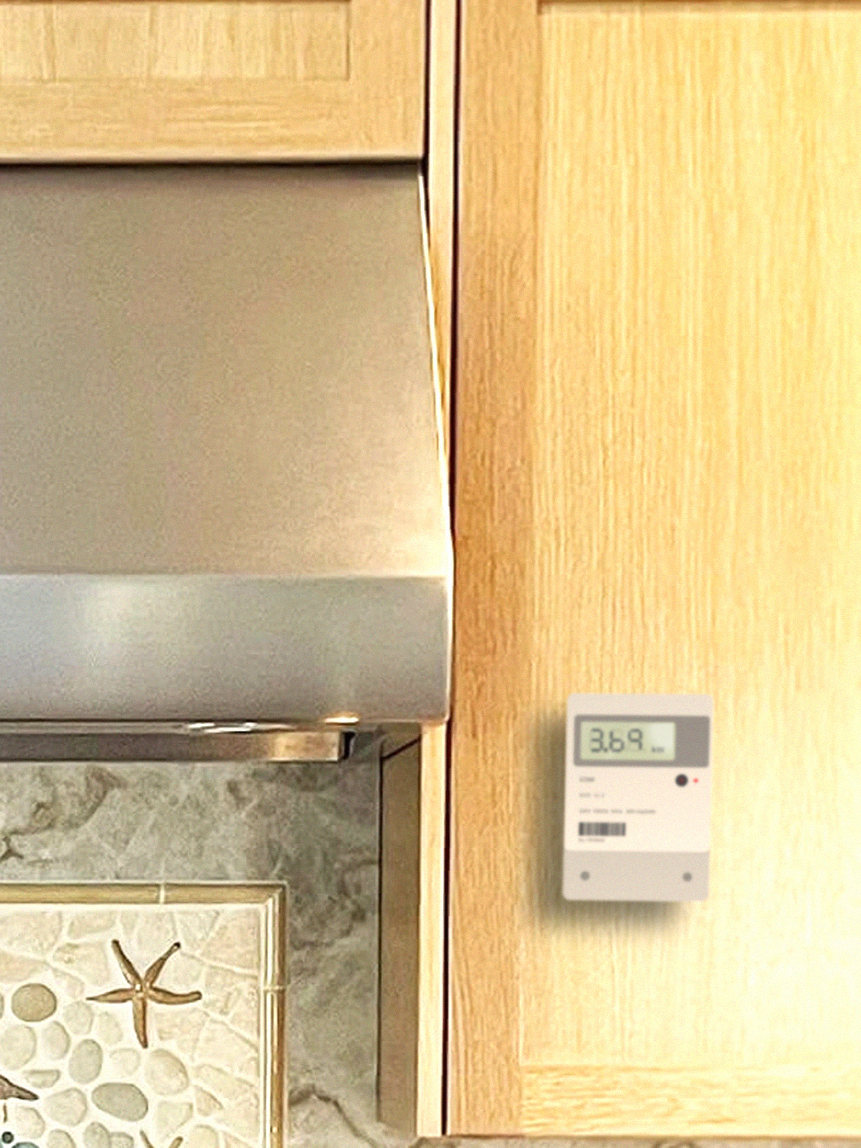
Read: value=3.69 unit=kW
